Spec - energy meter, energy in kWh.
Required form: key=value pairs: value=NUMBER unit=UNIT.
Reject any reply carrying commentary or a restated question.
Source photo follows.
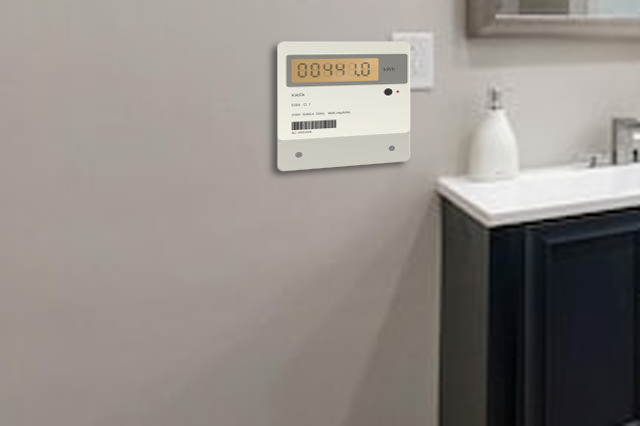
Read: value=441.0 unit=kWh
